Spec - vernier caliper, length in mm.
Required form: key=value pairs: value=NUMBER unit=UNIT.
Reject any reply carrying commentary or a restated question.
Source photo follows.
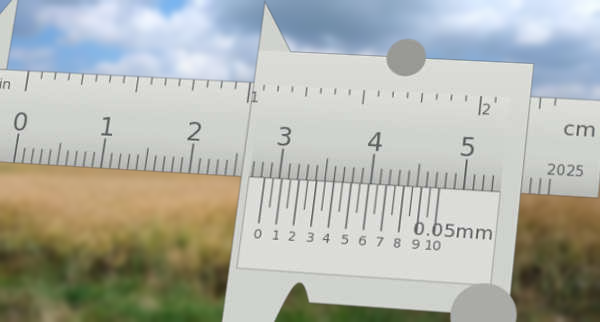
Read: value=28.4 unit=mm
